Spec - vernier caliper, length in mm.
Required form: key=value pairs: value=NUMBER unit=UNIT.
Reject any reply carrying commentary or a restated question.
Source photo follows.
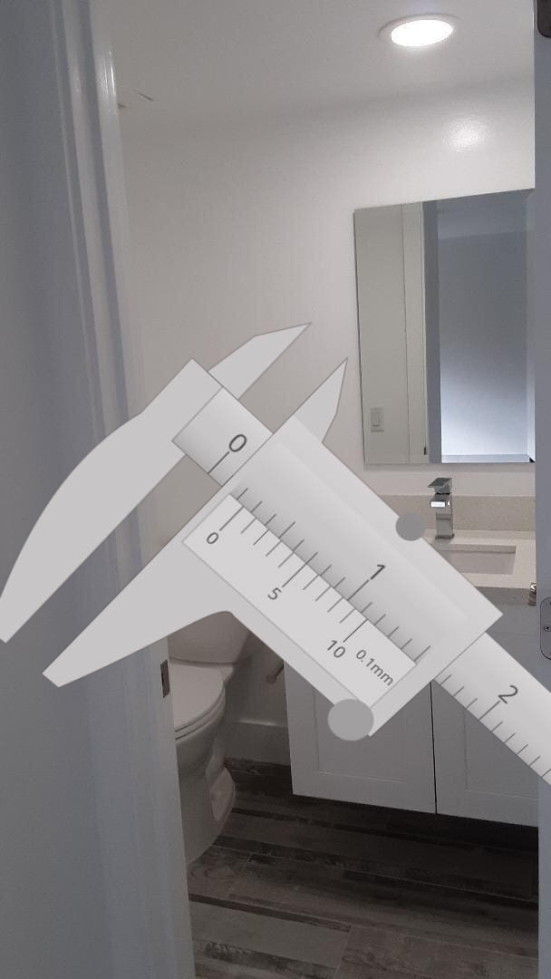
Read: value=2.5 unit=mm
